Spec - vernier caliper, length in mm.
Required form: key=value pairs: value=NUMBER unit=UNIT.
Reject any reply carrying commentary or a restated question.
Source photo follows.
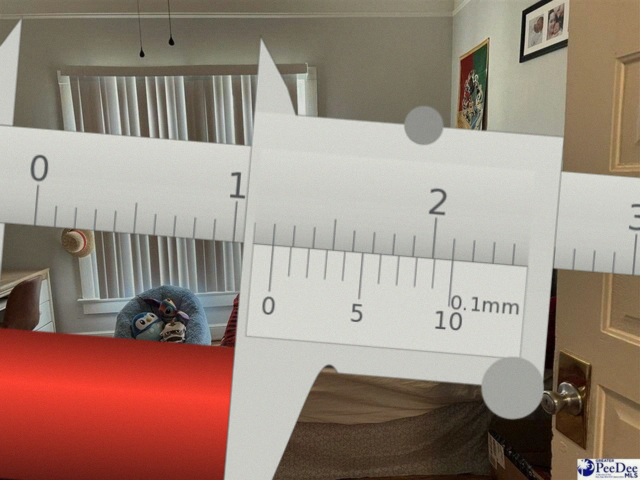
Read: value=12.0 unit=mm
